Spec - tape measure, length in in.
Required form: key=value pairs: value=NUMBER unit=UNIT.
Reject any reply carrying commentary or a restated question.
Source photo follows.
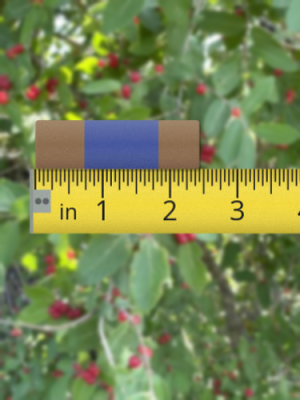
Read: value=2.4375 unit=in
